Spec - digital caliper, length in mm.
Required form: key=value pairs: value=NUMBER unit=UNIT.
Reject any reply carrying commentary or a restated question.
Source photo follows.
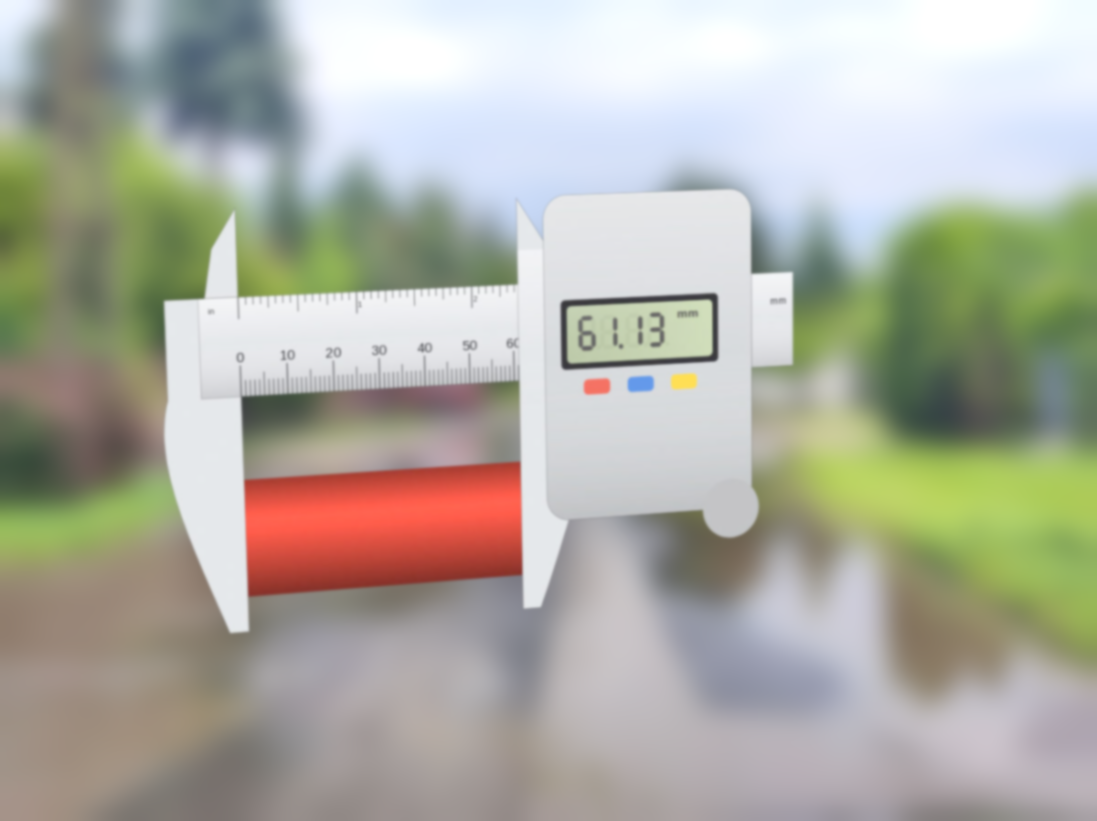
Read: value=61.13 unit=mm
